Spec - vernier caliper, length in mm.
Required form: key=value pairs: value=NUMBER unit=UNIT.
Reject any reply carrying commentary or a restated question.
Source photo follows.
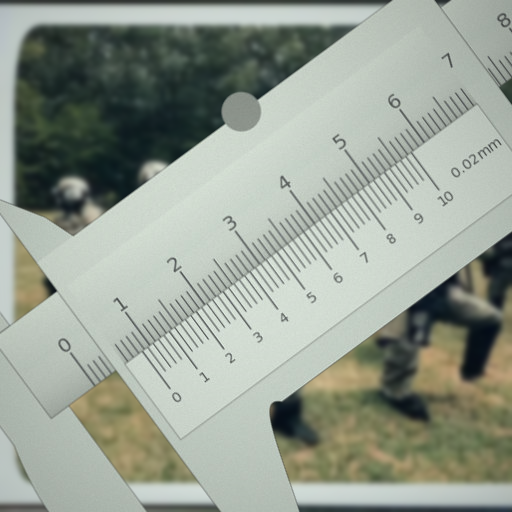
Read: value=8.6 unit=mm
